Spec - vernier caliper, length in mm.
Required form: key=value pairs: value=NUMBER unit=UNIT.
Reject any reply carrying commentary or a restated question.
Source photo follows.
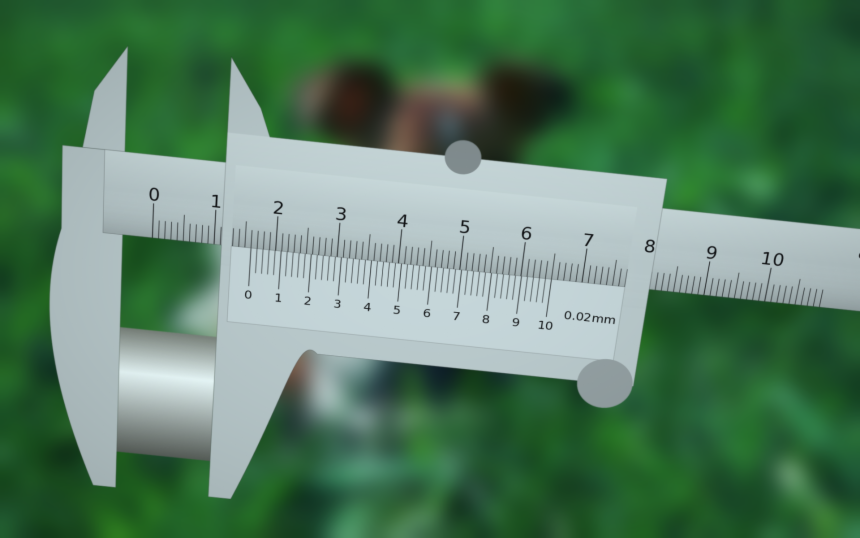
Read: value=16.0 unit=mm
